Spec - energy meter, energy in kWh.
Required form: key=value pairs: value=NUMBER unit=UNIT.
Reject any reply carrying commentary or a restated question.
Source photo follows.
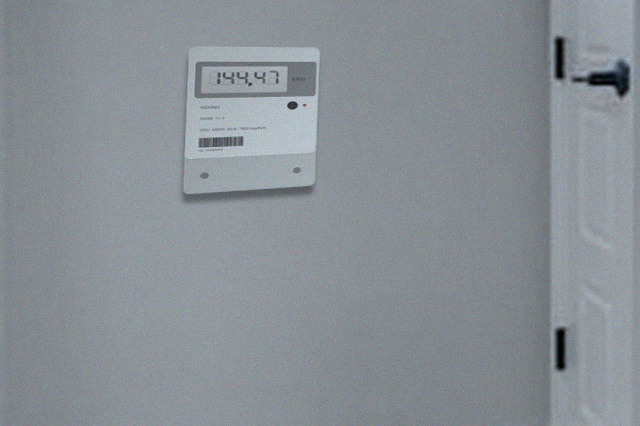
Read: value=144.47 unit=kWh
